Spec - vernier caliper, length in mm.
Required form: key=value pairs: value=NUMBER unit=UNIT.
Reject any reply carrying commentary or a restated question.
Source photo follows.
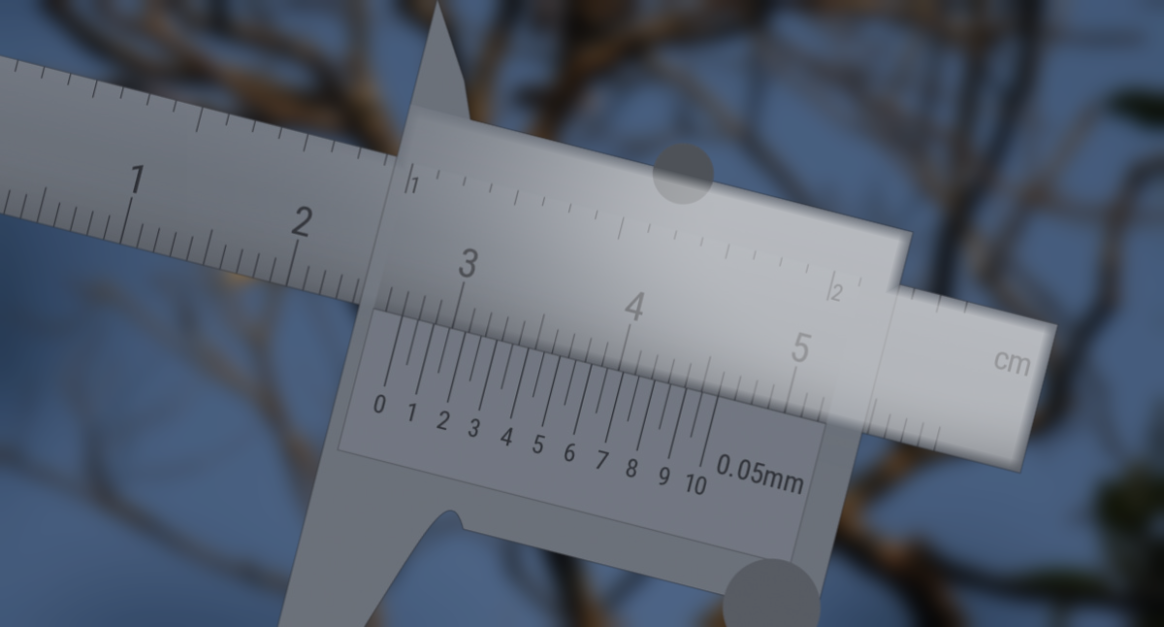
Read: value=27.0 unit=mm
